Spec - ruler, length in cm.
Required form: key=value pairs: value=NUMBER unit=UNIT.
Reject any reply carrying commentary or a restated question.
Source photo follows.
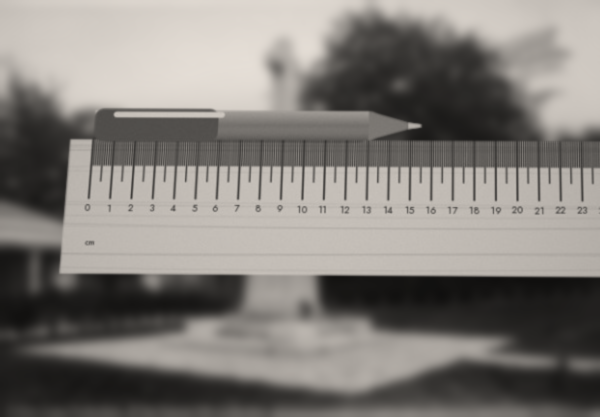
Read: value=15.5 unit=cm
